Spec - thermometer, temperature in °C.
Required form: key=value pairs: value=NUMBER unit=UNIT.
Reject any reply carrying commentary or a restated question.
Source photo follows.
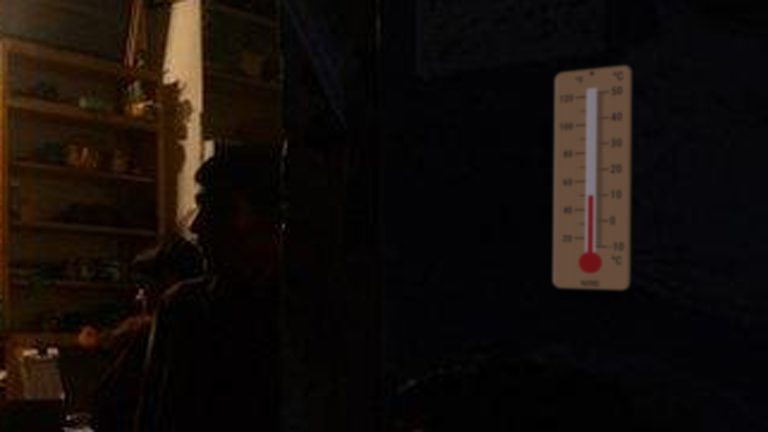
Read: value=10 unit=°C
